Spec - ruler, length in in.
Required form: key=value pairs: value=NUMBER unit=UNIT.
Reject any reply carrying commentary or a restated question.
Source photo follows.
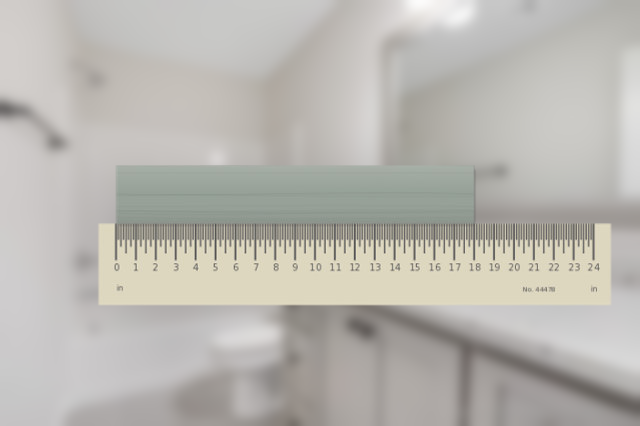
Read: value=18 unit=in
